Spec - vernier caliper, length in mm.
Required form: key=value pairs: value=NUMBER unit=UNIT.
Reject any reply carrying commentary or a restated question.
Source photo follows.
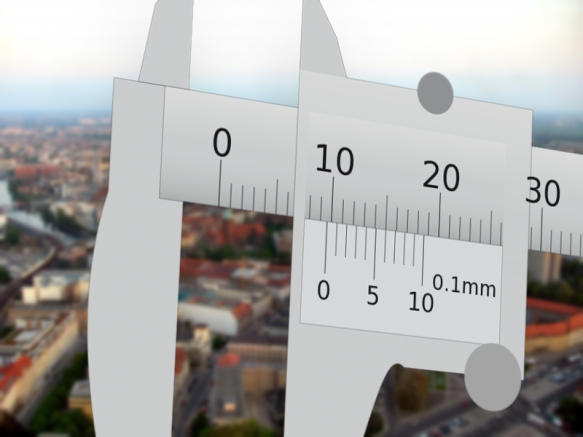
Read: value=9.6 unit=mm
